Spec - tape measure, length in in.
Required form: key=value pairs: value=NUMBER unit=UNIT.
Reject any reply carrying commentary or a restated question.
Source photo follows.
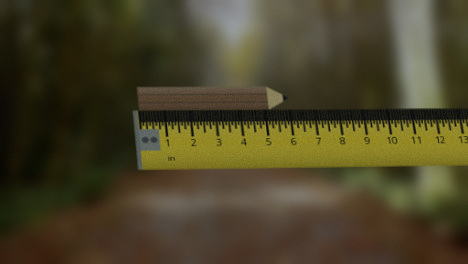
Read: value=6 unit=in
